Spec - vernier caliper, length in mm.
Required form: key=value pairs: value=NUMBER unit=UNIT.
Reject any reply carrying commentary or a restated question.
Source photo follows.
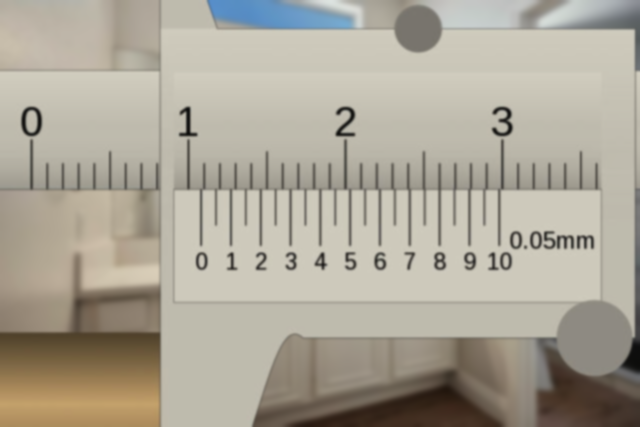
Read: value=10.8 unit=mm
